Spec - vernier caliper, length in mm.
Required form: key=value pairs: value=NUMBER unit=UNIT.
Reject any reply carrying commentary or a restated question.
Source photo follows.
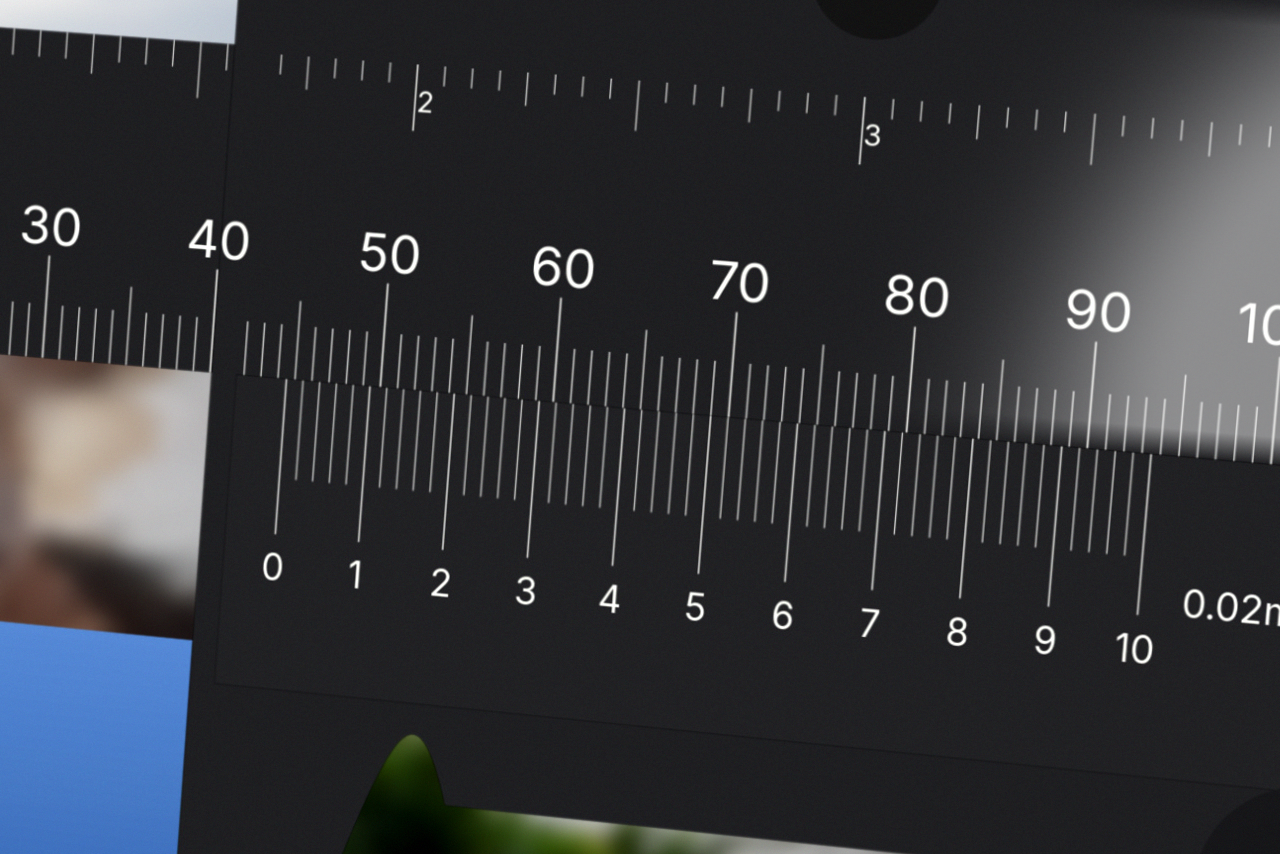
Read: value=44.5 unit=mm
